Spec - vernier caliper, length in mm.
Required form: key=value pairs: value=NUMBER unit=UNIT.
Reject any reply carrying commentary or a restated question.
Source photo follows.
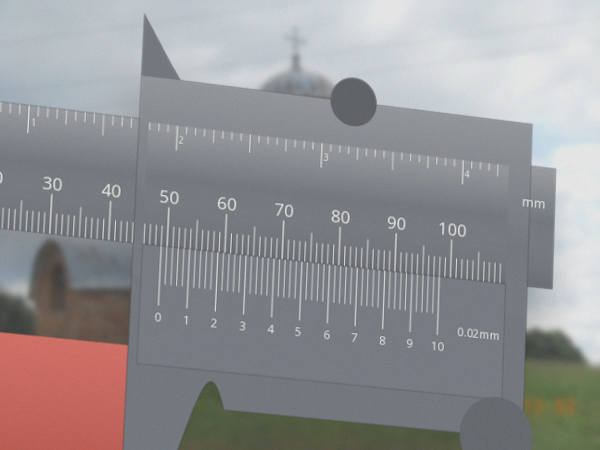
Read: value=49.0 unit=mm
